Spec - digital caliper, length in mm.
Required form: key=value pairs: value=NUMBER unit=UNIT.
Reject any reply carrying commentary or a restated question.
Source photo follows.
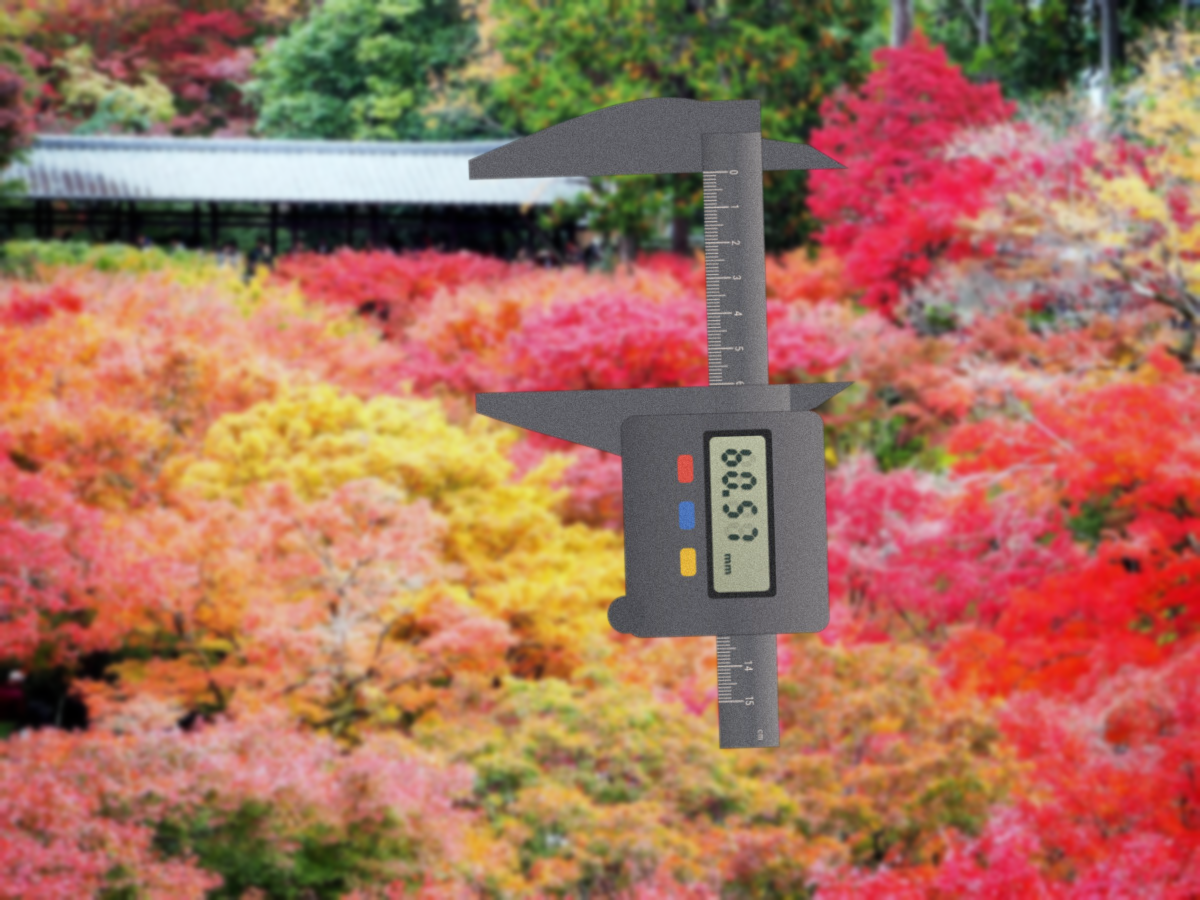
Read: value=60.57 unit=mm
